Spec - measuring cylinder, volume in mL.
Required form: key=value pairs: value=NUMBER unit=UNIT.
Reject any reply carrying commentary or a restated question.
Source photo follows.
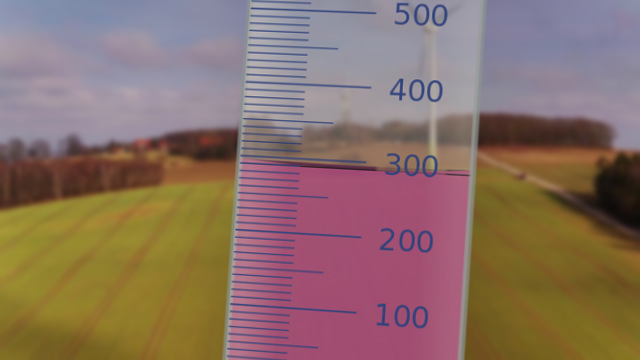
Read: value=290 unit=mL
